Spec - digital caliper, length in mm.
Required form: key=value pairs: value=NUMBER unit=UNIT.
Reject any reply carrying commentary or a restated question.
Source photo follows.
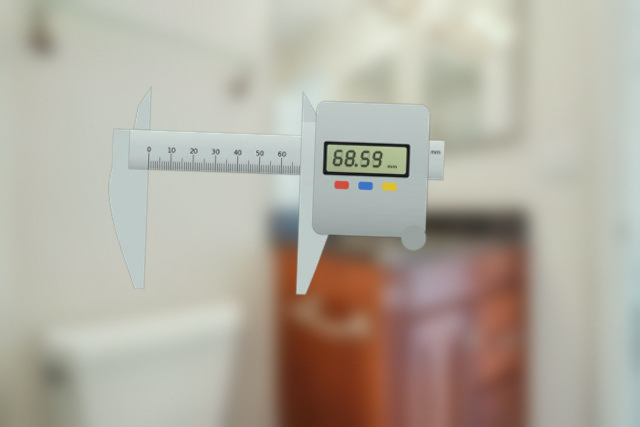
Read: value=68.59 unit=mm
